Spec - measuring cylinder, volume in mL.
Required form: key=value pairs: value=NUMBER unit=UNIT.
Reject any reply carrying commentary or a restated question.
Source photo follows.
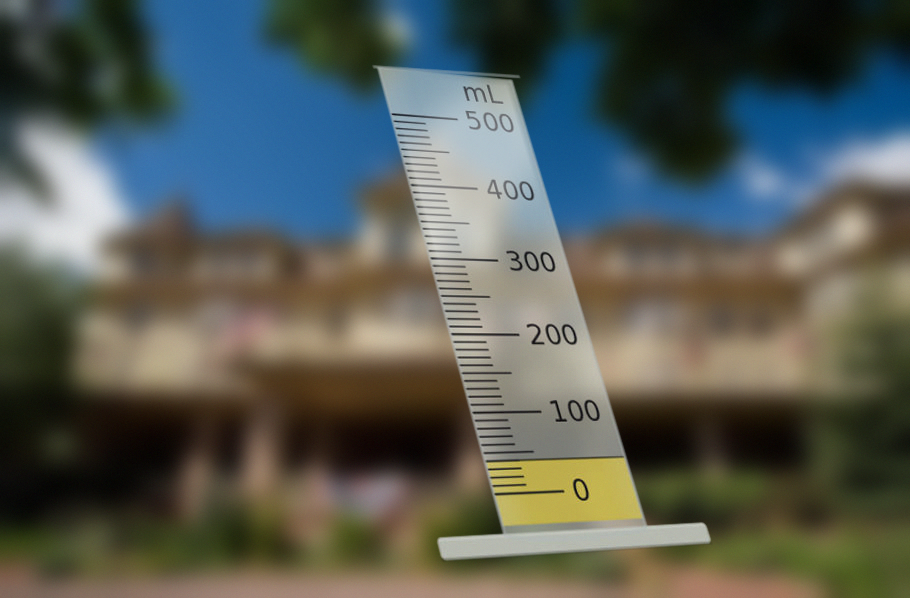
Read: value=40 unit=mL
